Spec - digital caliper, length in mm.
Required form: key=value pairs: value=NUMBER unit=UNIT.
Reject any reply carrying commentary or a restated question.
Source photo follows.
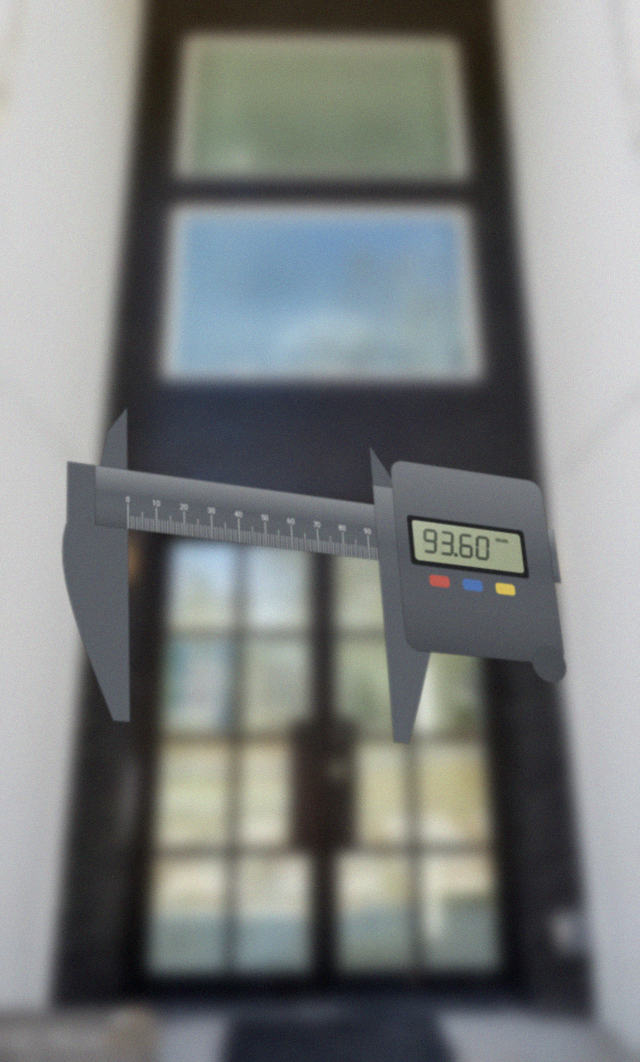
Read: value=93.60 unit=mm
